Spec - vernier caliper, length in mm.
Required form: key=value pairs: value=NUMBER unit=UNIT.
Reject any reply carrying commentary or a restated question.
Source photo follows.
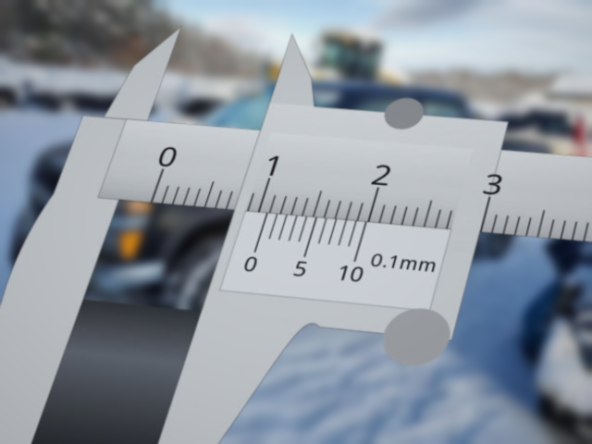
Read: value=10.8 unit=mm
